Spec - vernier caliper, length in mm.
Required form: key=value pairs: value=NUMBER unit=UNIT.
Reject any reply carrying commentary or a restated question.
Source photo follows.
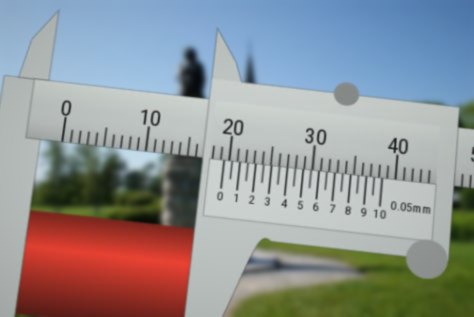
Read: value=19.4 unit=mm
